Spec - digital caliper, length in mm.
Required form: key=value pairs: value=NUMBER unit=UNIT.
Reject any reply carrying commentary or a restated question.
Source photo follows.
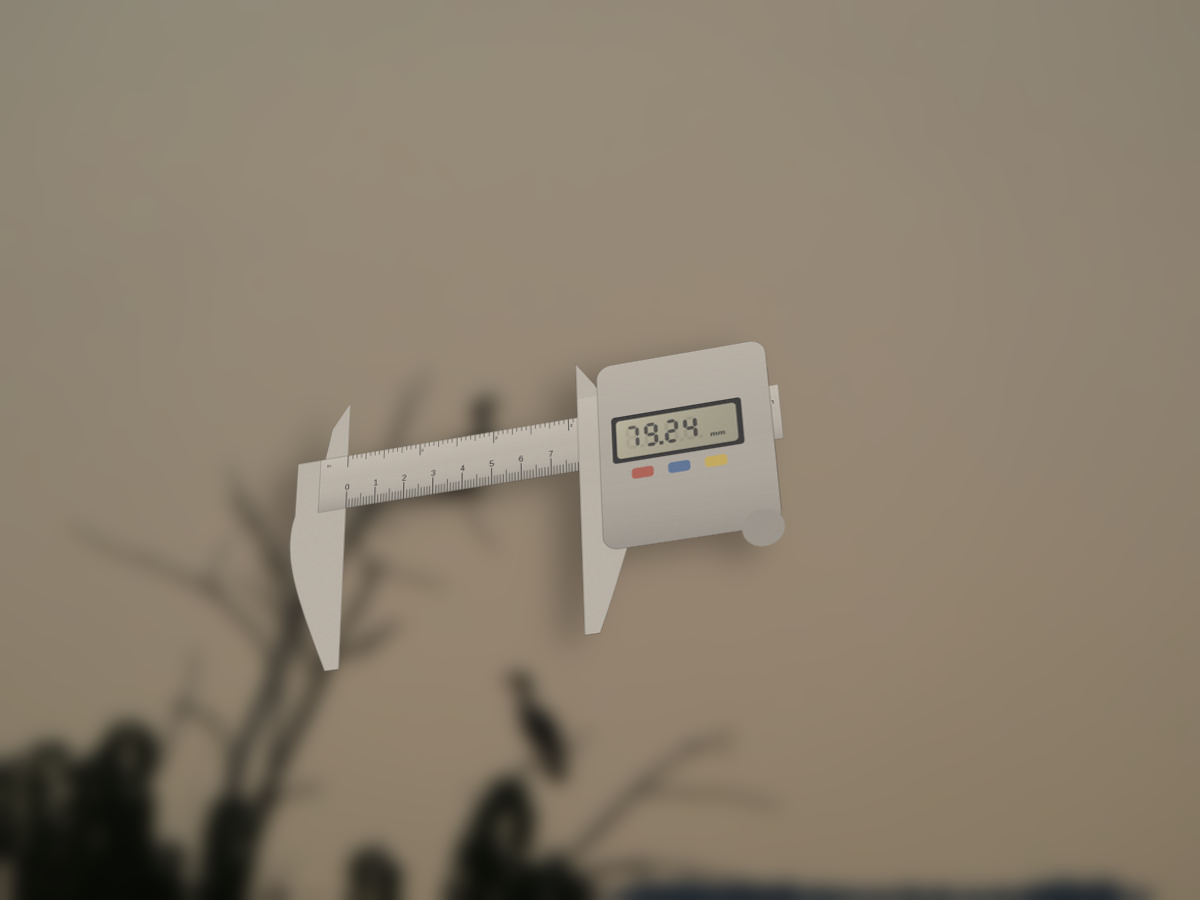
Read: value=79.24 unit=mm
